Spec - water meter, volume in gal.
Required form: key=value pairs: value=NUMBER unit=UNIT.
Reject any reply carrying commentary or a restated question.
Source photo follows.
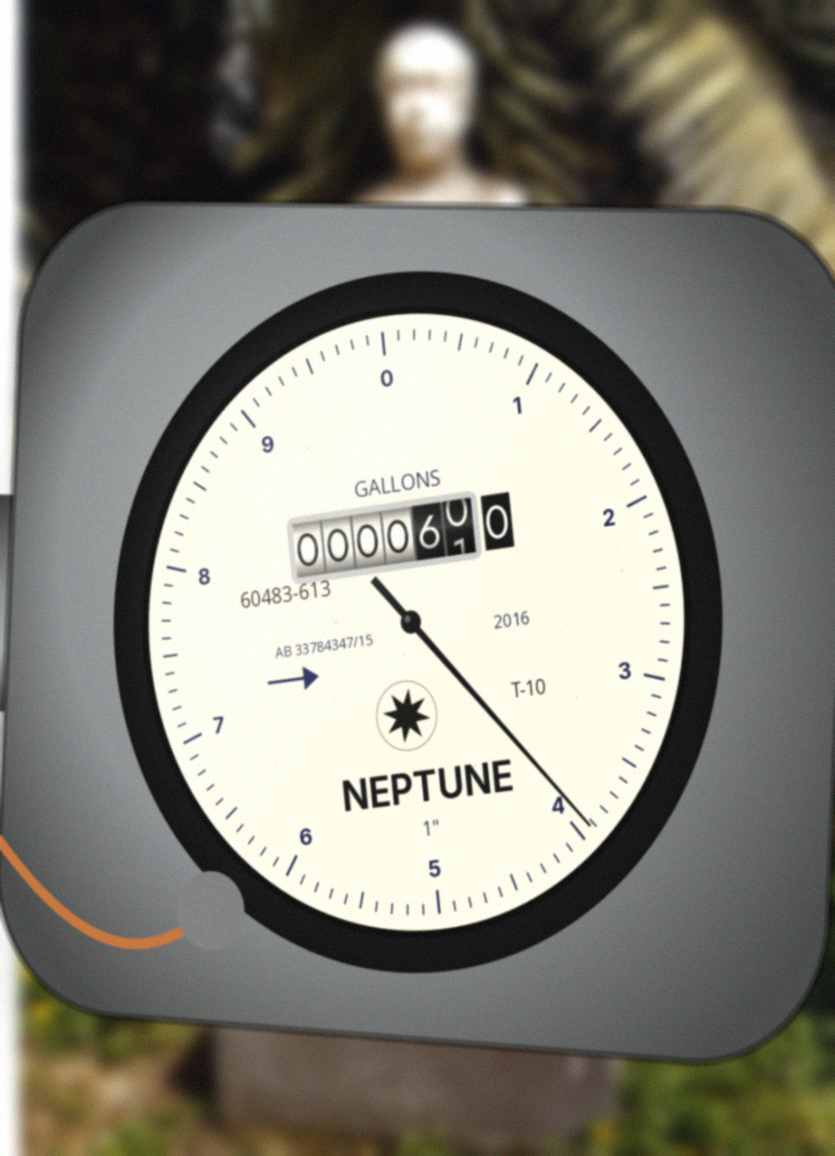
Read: value=603.9 unit=gal
